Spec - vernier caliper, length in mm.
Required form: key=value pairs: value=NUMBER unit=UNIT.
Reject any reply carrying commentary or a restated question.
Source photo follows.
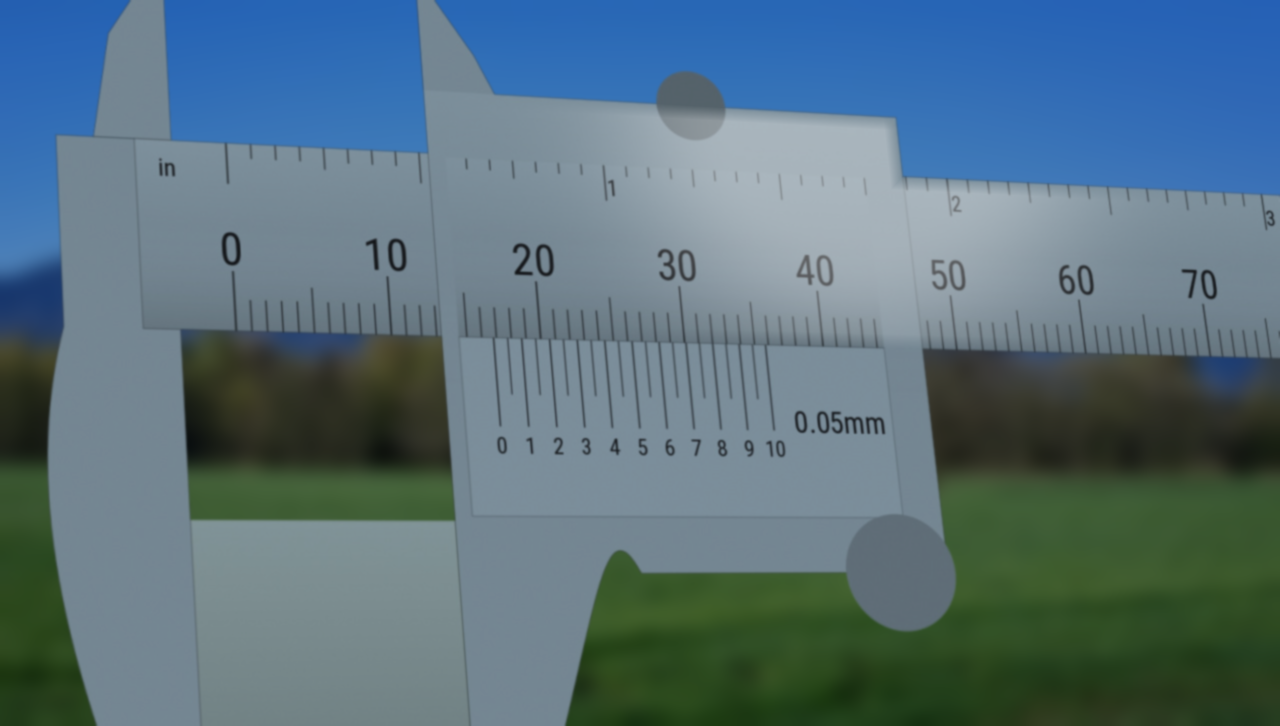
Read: value=16.8 unit=mm
